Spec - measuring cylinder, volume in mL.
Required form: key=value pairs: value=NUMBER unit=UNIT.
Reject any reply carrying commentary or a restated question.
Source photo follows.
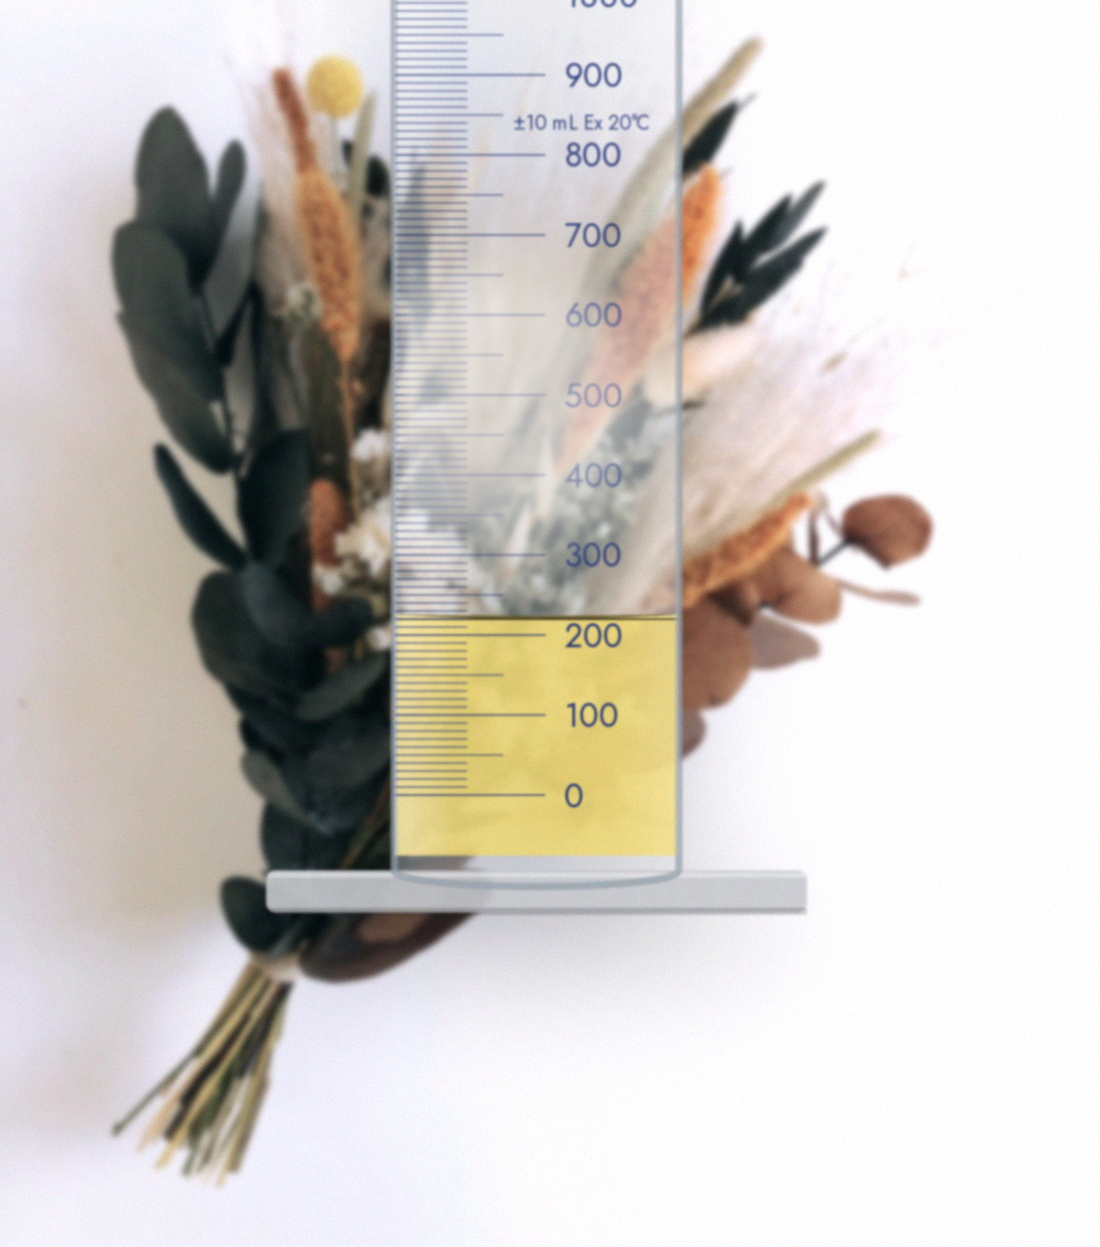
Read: value=220 unit=mL
